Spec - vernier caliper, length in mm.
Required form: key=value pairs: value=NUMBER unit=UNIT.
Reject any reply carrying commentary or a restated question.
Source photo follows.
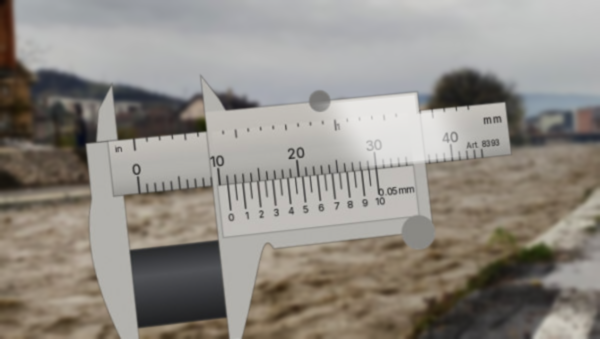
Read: value=11.0 unit=mm
